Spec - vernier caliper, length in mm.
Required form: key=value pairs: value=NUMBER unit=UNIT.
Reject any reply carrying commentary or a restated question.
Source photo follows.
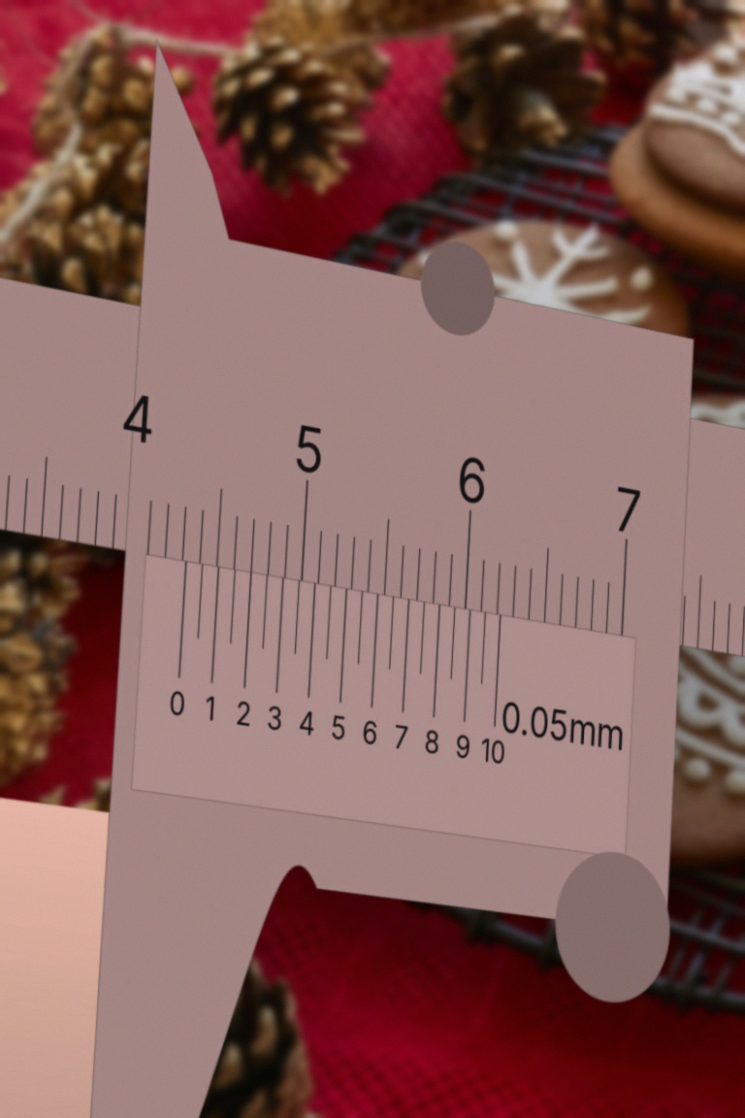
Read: value=43.2 unit=mm
